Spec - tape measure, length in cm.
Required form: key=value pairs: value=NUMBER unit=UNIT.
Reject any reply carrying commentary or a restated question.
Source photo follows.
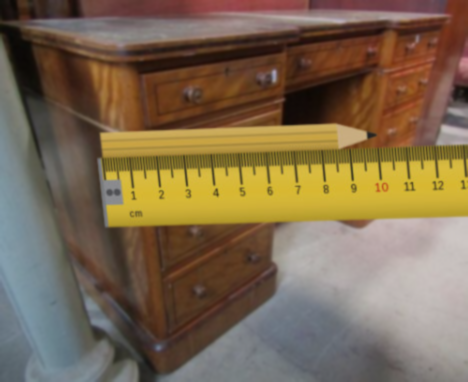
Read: value=10 unit=cm
